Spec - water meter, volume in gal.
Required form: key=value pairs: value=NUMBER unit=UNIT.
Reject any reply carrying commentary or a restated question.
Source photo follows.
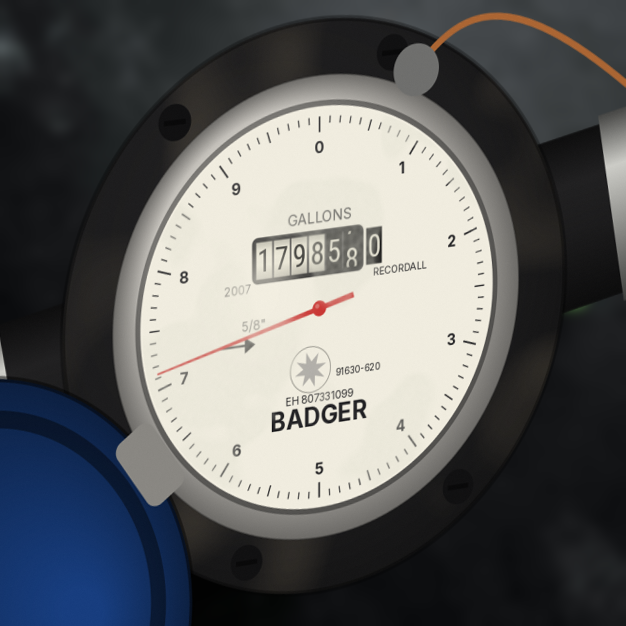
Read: value=1798577.1 unit=gal
